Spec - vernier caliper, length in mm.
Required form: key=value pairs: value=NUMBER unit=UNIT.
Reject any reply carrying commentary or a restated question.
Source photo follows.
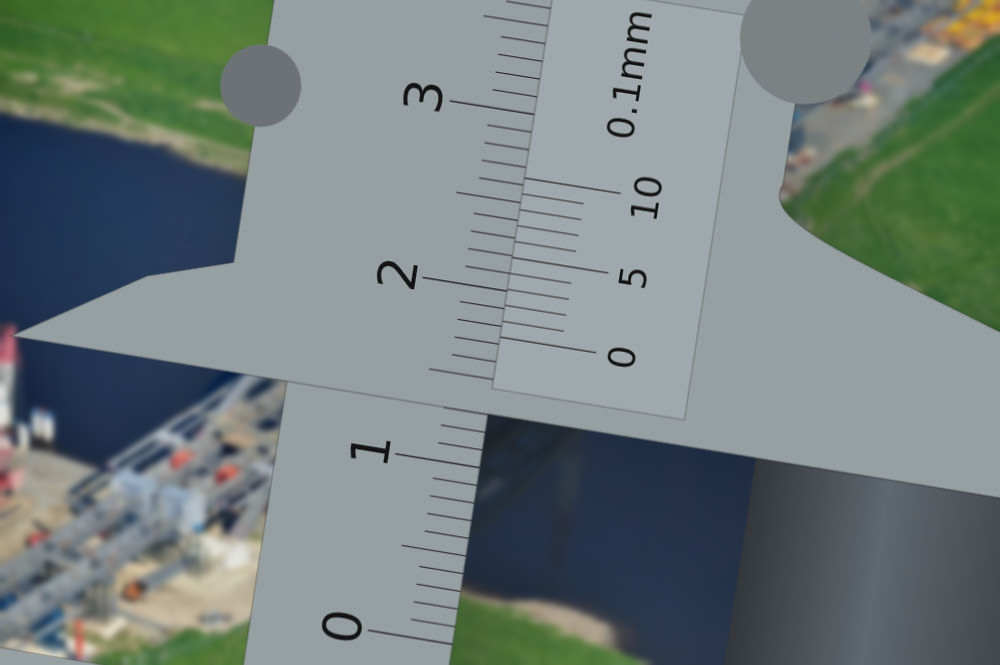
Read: value=17.4 unit=mm
